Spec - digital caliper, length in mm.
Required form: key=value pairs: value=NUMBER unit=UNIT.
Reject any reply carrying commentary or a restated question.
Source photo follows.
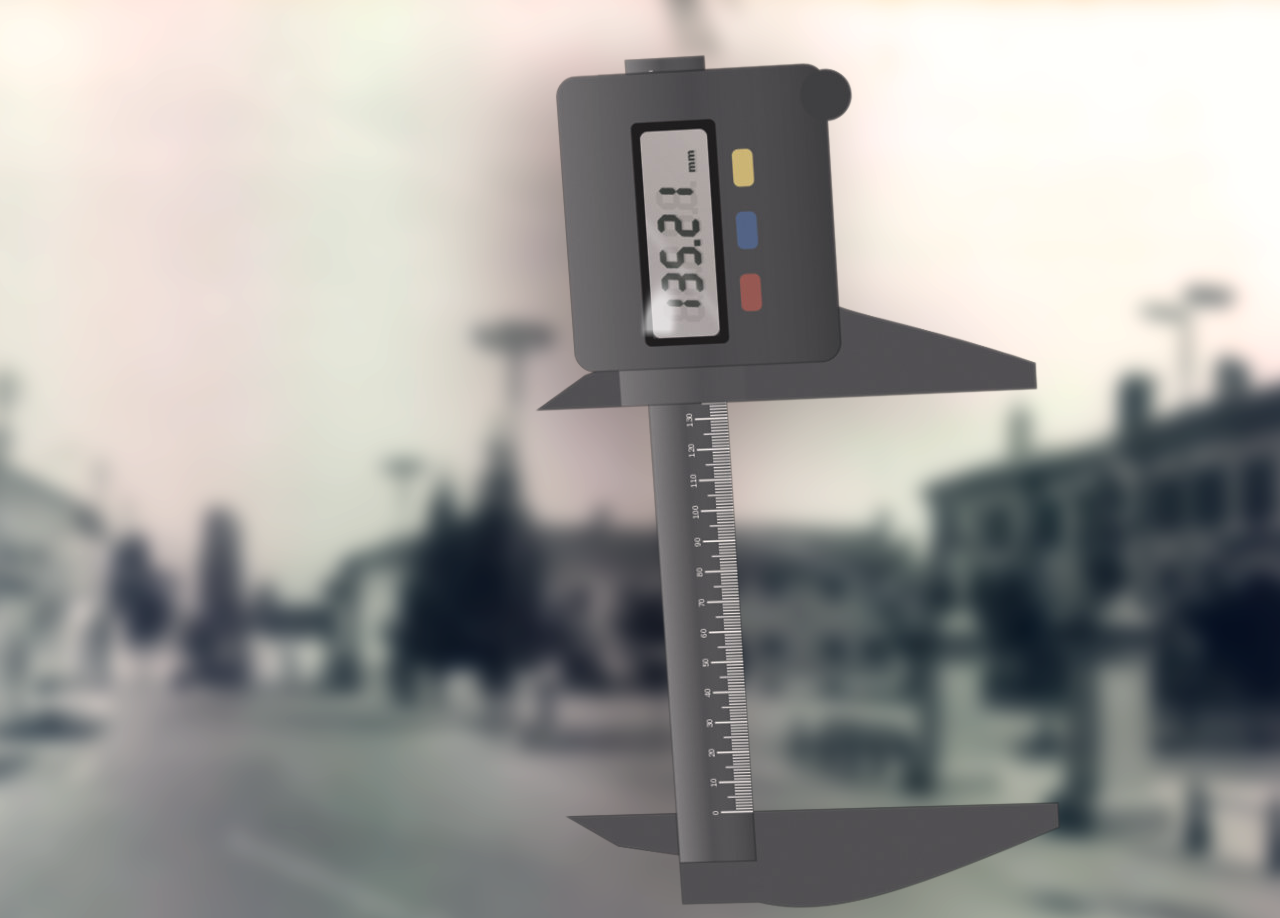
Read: value=135.21 unit=mm
